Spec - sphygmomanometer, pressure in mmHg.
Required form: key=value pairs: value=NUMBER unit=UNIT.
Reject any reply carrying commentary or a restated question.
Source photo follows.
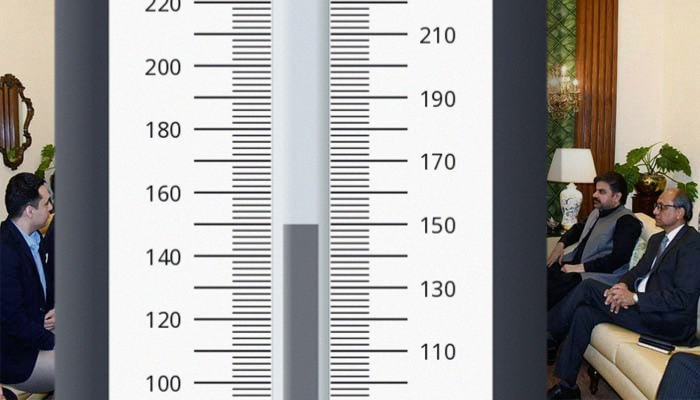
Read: value=150 unit=mmHg
